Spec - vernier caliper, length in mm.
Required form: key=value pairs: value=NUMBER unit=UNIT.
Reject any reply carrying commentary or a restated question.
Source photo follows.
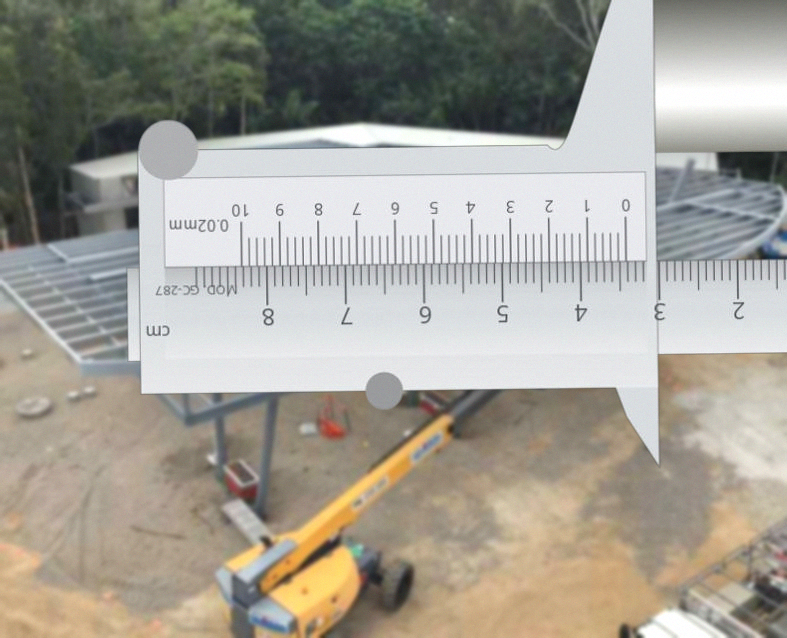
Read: value=34.2 unit=mm
